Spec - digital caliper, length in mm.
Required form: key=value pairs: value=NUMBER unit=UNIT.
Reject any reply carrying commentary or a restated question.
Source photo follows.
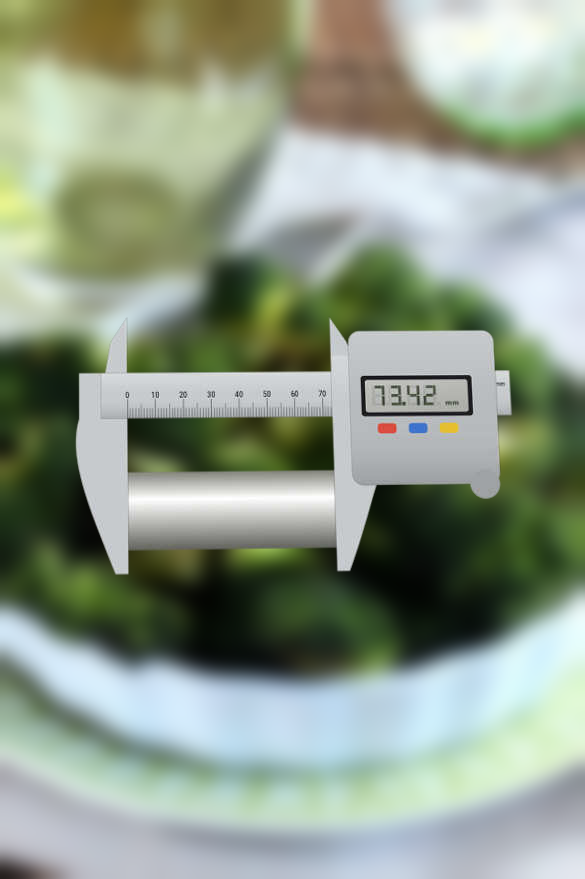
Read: value=73.42 unit=mm
